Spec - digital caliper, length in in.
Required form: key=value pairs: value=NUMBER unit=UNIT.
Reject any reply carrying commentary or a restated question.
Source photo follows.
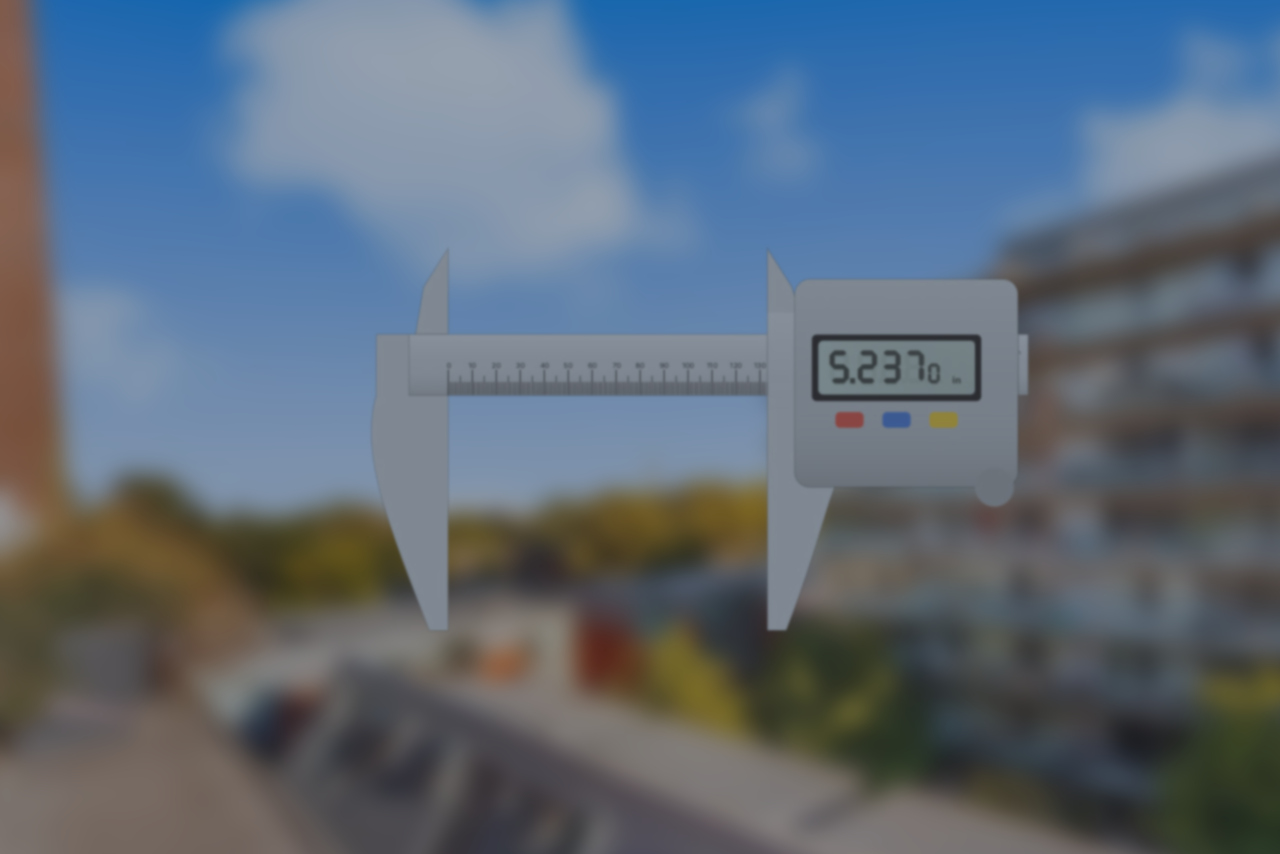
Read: value=5.2370 unit=in
